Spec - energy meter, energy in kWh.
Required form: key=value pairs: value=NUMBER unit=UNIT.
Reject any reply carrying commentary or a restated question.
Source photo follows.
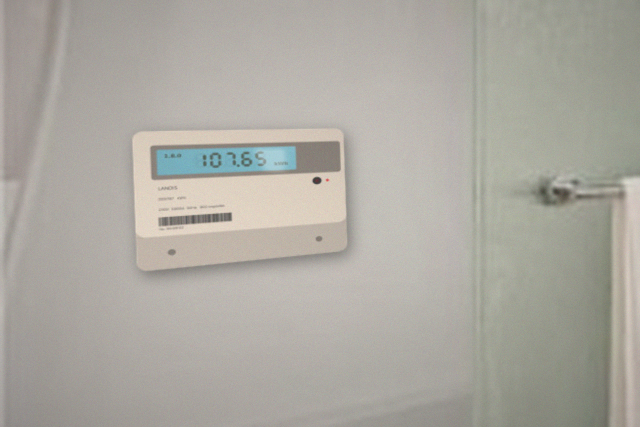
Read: value=107.65 unit=kWh
